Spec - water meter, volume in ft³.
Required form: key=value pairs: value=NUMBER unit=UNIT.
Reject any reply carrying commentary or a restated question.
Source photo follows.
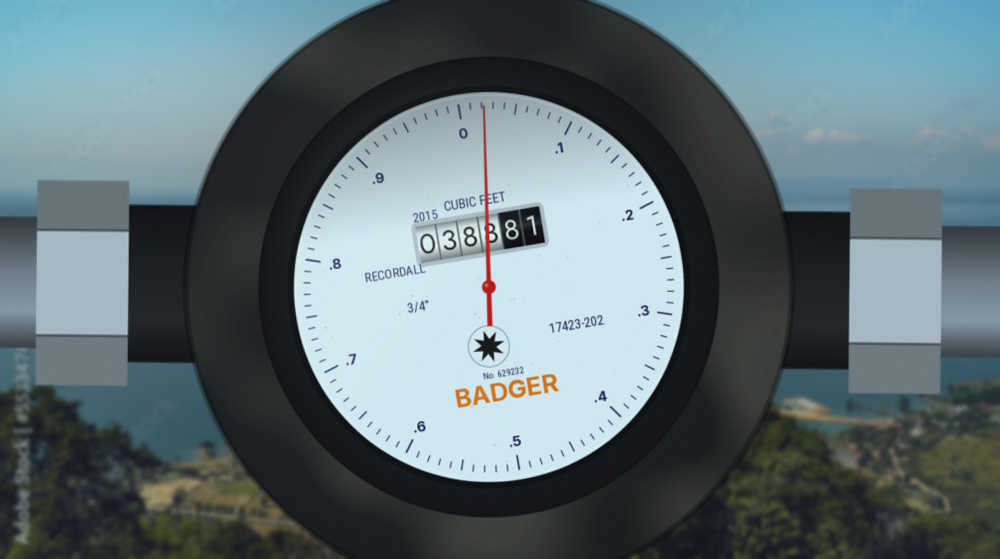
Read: value=38881.02 unit=ft³
